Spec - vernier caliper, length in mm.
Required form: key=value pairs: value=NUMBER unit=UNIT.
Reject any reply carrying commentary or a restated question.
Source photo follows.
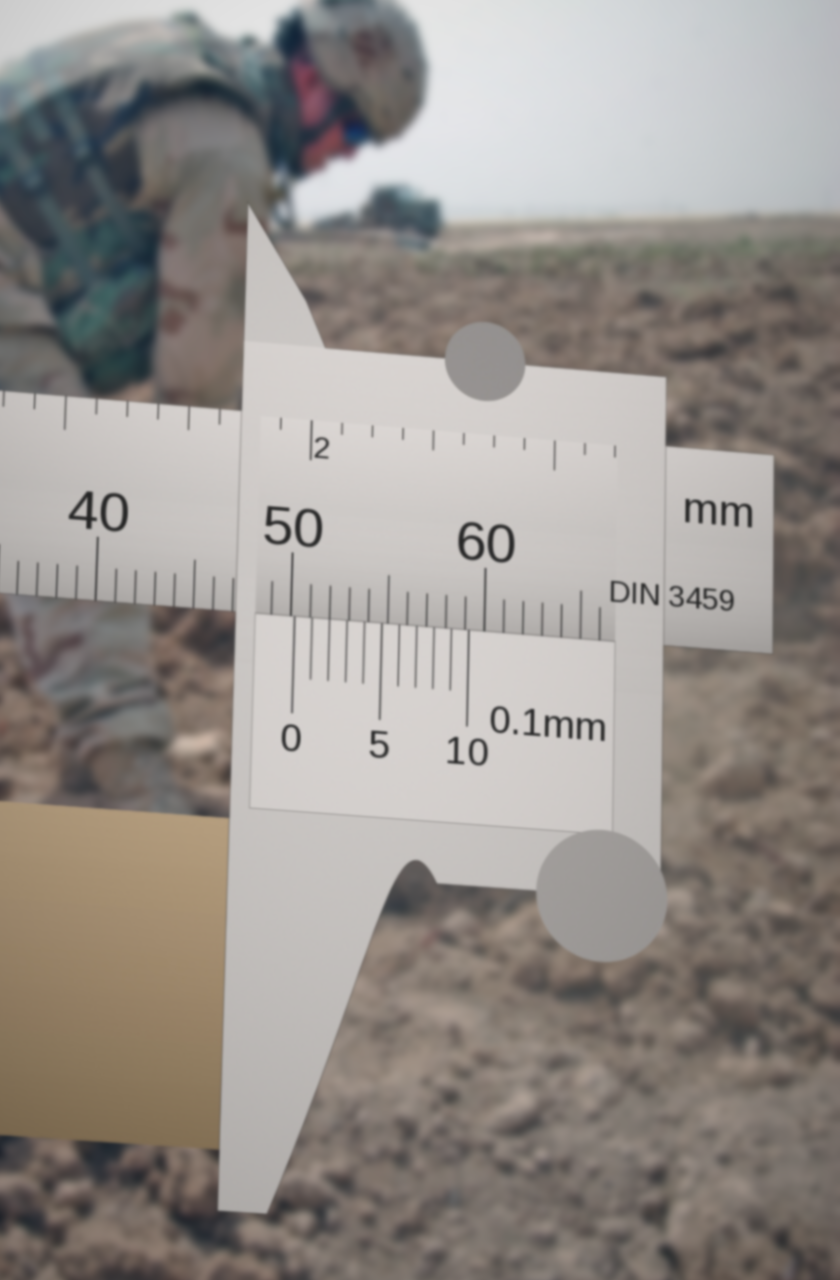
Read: value=50.2 unit=mm
